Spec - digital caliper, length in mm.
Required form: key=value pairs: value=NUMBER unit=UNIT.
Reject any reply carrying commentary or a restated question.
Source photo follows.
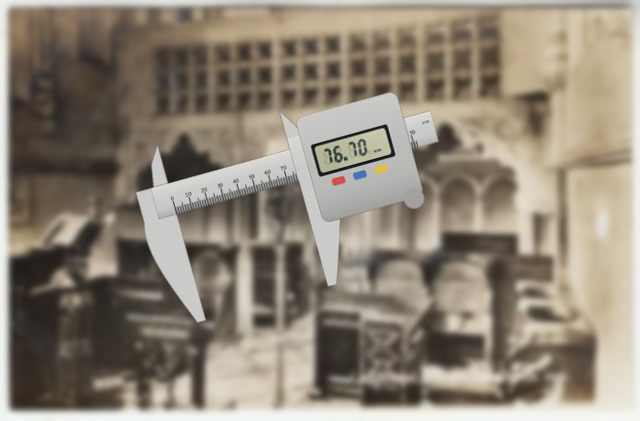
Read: value=76.70 unit=mm
